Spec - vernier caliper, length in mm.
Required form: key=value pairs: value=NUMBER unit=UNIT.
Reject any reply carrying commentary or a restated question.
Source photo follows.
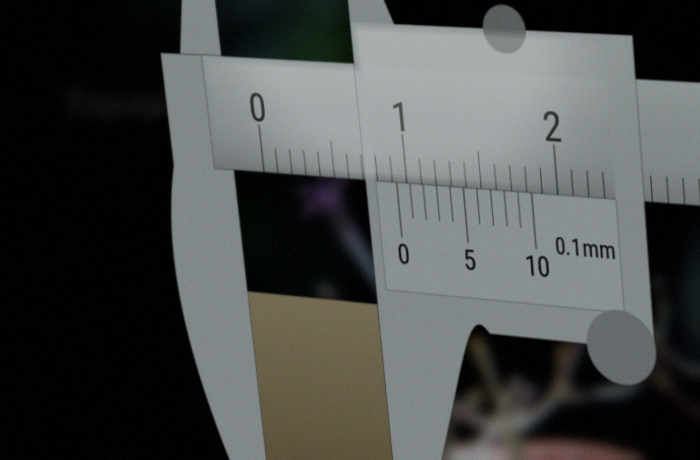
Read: value=9.3 unit=mm
